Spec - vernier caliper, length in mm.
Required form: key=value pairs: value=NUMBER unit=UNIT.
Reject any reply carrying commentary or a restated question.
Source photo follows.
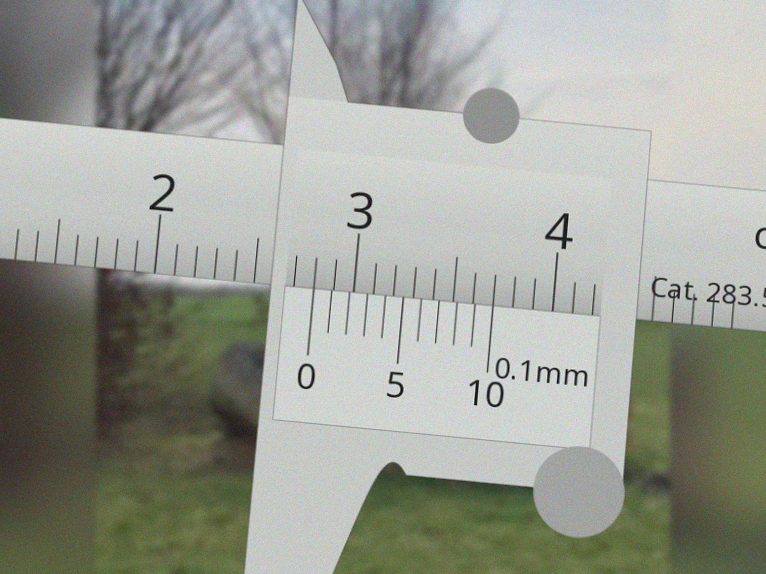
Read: value=28.0 unit=mm
